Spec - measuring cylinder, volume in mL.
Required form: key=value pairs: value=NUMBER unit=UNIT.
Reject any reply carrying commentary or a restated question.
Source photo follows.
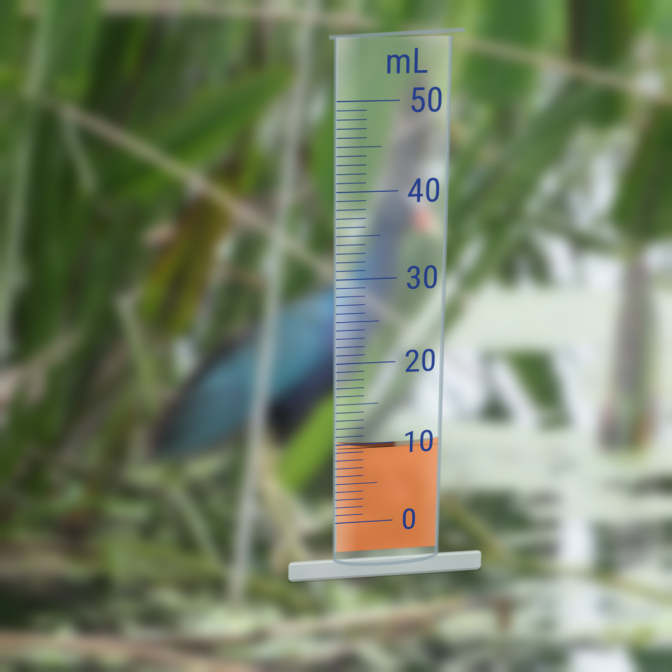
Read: value=9.5 unit=mL
